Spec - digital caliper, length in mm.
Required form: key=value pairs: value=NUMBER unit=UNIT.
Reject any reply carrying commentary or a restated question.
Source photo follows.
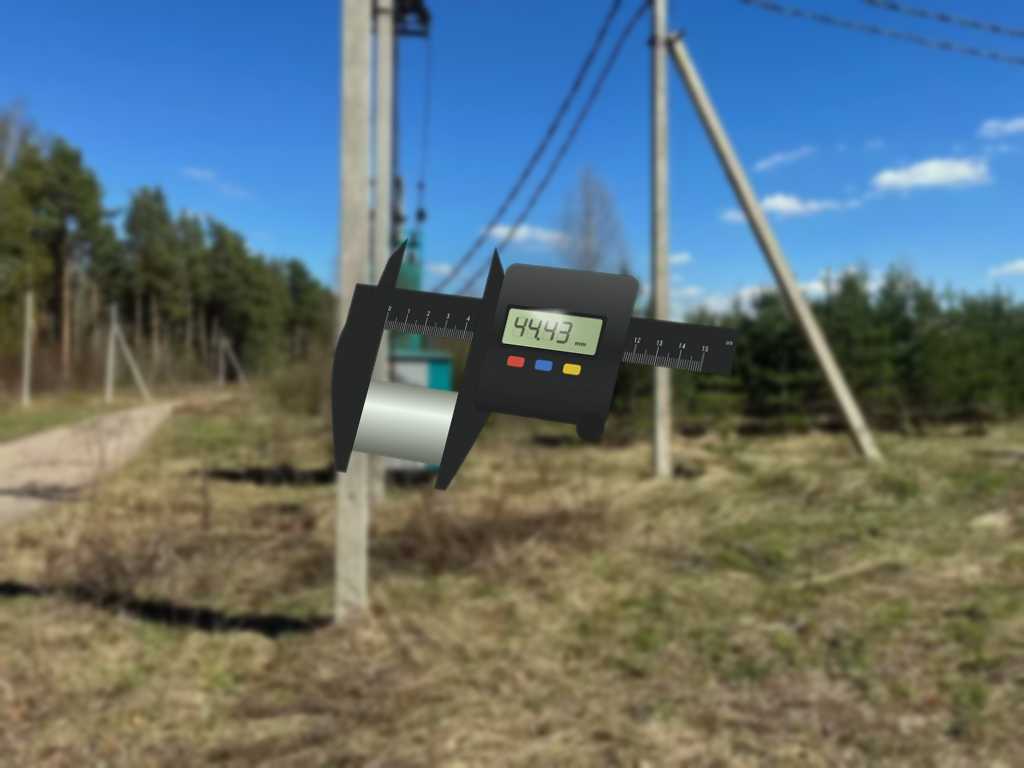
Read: value=44.43 unit=mm
